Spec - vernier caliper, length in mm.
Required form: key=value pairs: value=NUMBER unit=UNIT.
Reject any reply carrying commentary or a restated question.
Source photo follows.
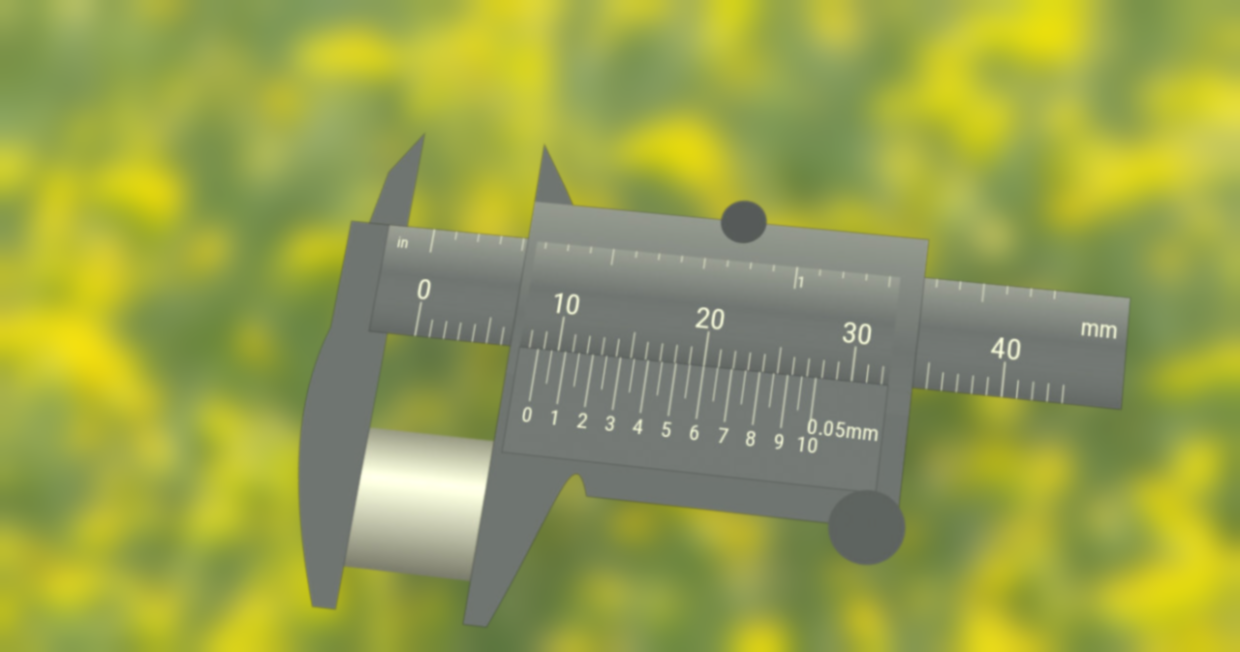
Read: value=8.6 unit=mm
